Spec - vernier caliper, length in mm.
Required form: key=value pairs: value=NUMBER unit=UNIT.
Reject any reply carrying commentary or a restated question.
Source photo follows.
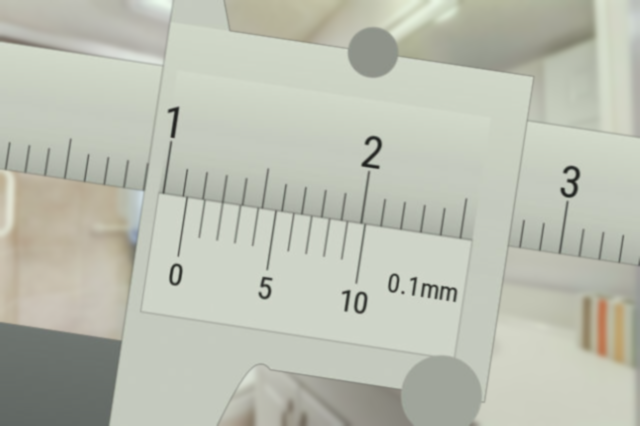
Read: value=11.2 unit=mm
